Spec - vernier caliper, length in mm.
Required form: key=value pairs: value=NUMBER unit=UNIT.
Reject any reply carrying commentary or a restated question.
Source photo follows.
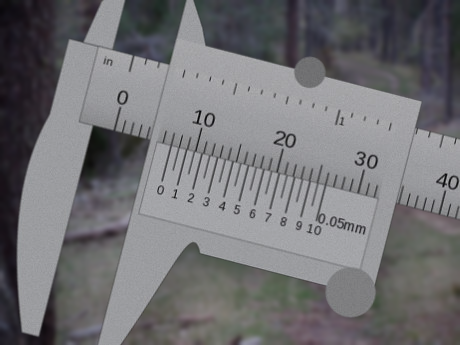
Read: value=7.0 unit=mm
